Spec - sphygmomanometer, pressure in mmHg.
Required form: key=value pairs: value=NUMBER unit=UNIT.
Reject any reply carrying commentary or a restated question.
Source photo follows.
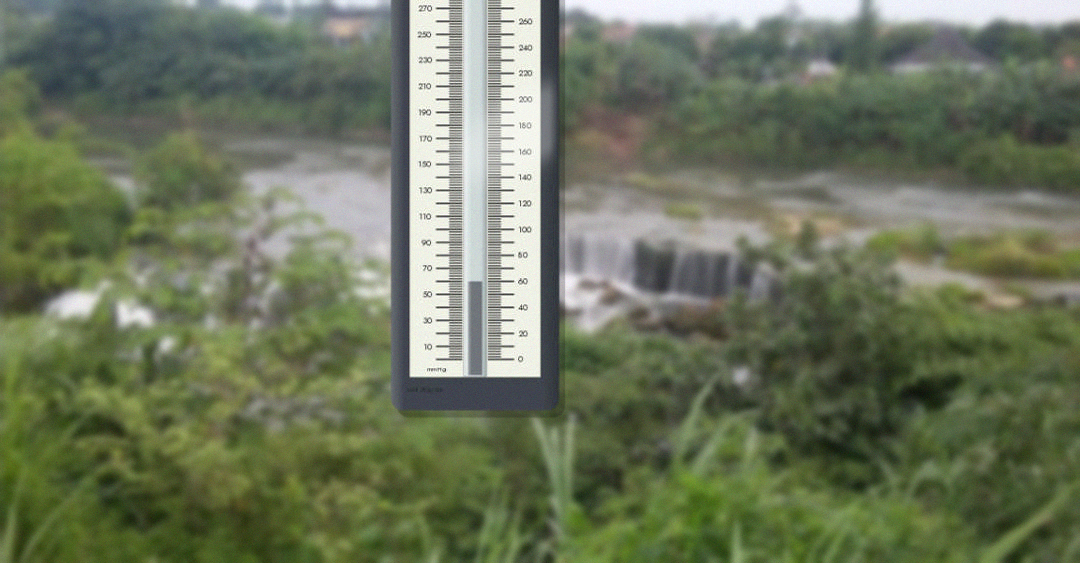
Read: value=60 unit=mmHg
